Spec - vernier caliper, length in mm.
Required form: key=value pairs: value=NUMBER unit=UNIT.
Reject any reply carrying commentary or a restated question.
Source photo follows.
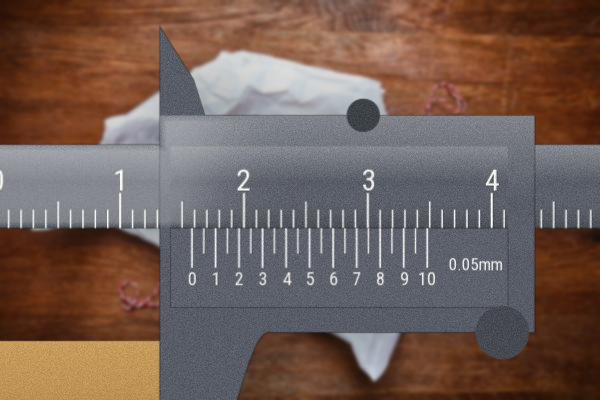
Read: value=15.8 unit=mm
